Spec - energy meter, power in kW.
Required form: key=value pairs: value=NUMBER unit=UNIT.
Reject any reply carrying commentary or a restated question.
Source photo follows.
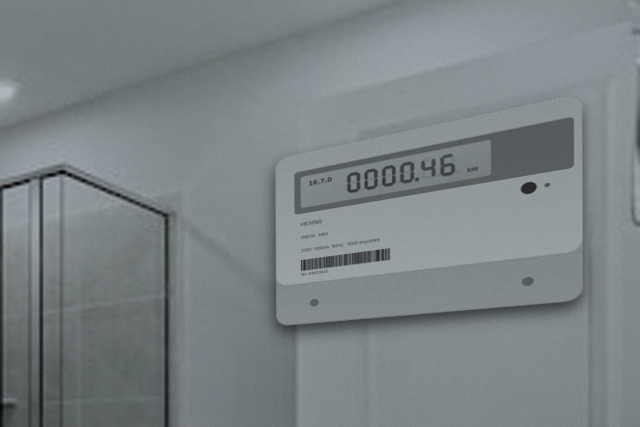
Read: value=0.46 unit=kW
